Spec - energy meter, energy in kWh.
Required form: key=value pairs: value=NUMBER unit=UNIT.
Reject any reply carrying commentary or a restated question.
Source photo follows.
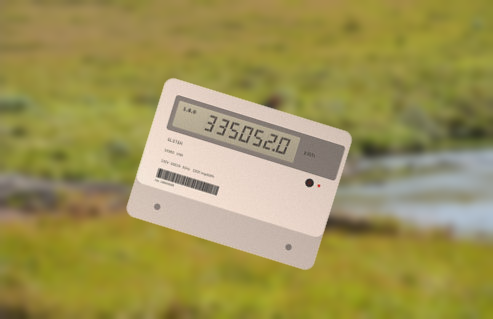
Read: value=335052.0 unit=kWh
